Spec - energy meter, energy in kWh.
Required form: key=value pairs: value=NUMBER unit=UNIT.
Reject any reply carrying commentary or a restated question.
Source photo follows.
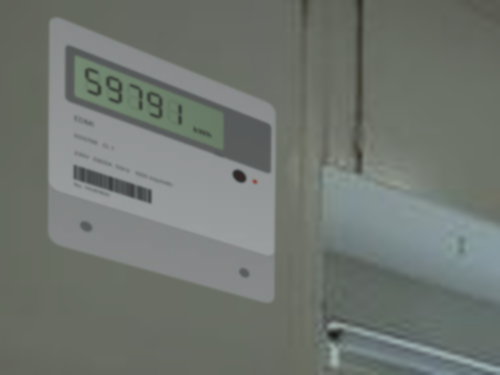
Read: value=59791 unit=kWh
